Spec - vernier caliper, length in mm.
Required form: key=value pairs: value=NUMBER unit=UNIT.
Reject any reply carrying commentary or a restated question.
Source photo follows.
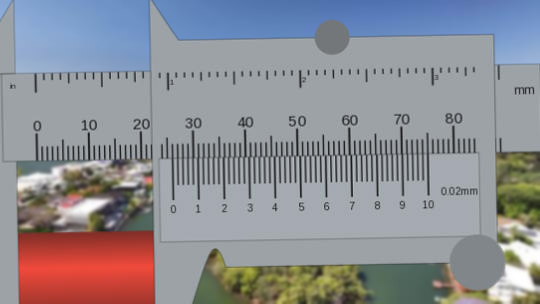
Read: value=26.0 unit=mm
